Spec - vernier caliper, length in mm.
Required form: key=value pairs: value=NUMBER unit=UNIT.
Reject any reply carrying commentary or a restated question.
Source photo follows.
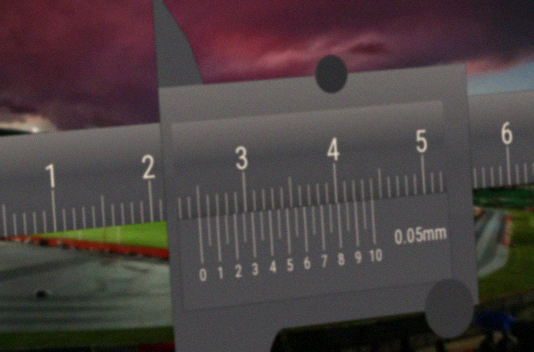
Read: value=25.0 unit=mm
